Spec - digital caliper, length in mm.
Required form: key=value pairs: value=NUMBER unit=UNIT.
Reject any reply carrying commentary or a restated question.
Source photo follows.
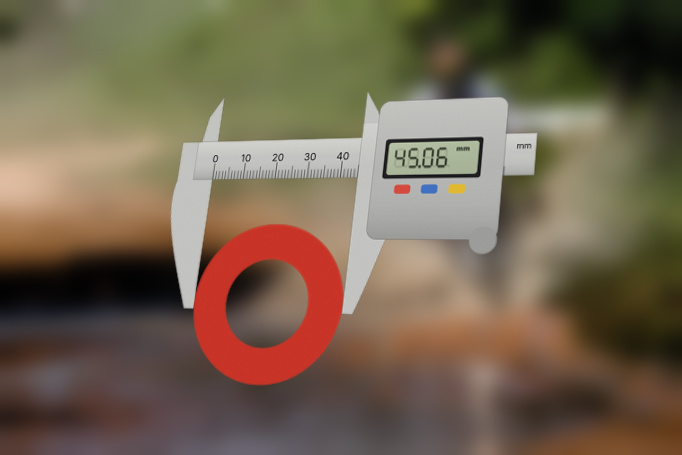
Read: value=45.06 unit=mm
